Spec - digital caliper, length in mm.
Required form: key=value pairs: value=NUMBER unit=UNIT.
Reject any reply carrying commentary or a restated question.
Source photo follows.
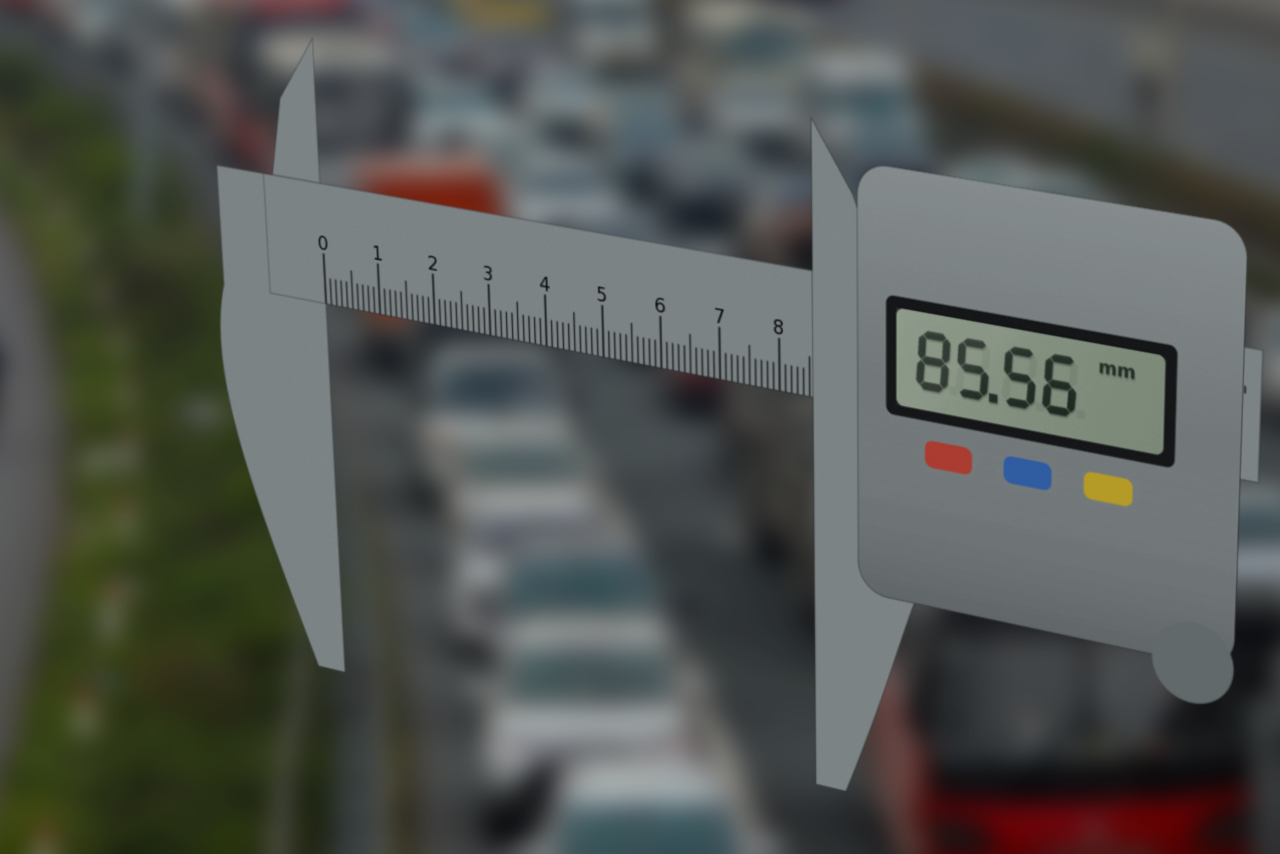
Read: value=85.56 unit=mm
